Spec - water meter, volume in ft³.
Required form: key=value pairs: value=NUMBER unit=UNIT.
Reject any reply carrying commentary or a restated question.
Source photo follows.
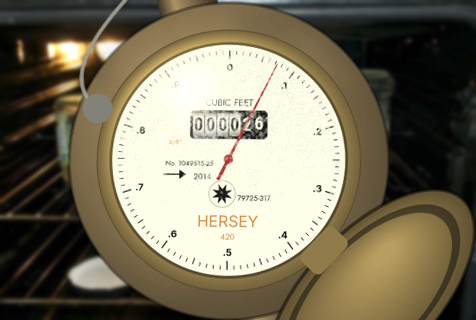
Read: value=26.07 unit=ft³
